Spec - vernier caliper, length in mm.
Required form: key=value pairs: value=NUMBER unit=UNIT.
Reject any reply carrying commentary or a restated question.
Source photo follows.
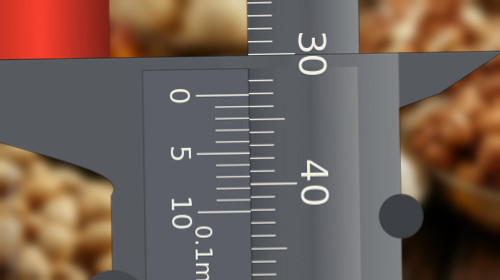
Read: value=33.1 unit=mm
